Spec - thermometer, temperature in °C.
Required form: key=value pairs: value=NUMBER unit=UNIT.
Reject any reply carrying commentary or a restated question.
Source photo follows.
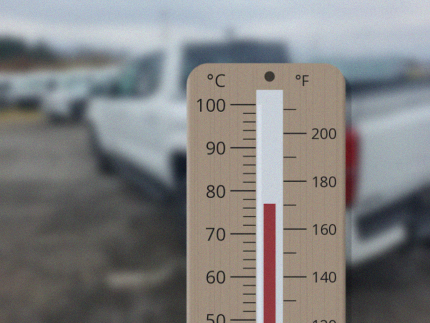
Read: value=77 unit=°C
